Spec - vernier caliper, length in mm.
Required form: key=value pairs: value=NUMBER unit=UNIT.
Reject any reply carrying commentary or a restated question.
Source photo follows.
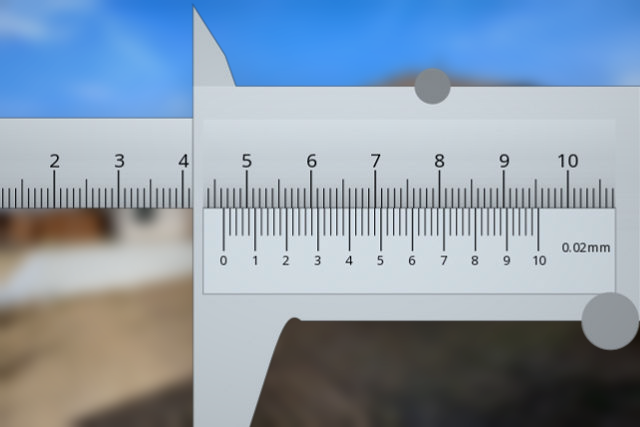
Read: value=46.4 unit=mm
